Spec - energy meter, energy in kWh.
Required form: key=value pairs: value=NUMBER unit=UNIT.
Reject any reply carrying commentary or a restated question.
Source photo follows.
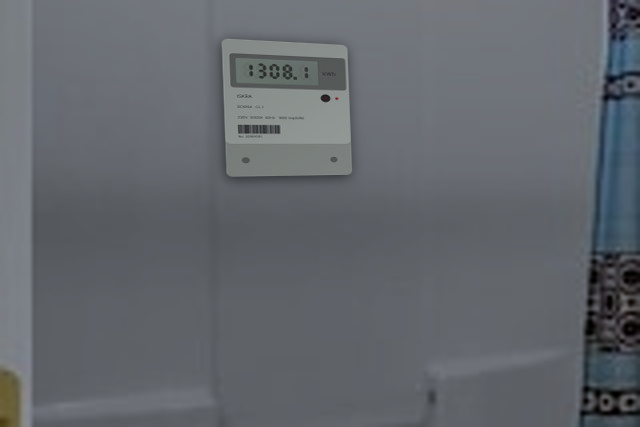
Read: value=1308.1 unit=kWh
